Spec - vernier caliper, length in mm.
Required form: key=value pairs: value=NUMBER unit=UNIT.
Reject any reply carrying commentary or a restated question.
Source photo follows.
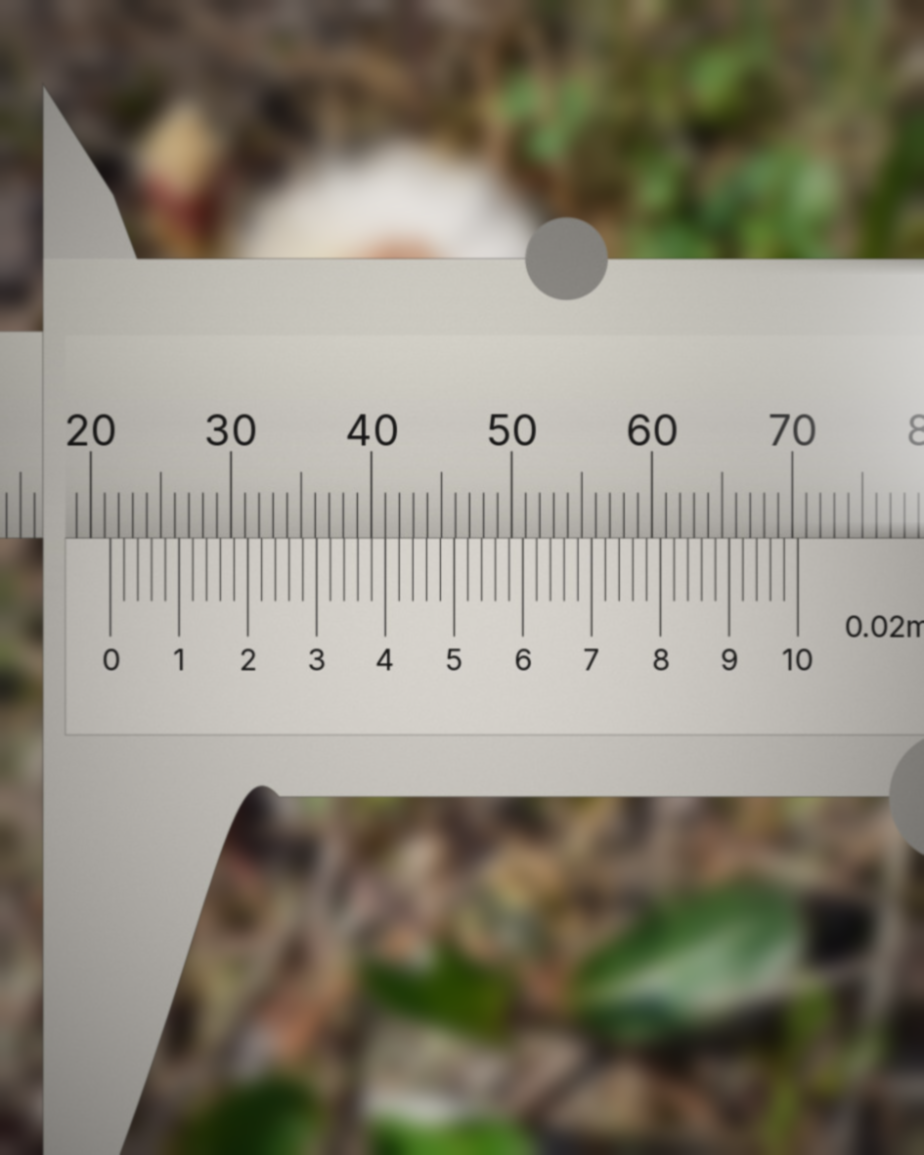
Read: value=21.4 unit=mm
